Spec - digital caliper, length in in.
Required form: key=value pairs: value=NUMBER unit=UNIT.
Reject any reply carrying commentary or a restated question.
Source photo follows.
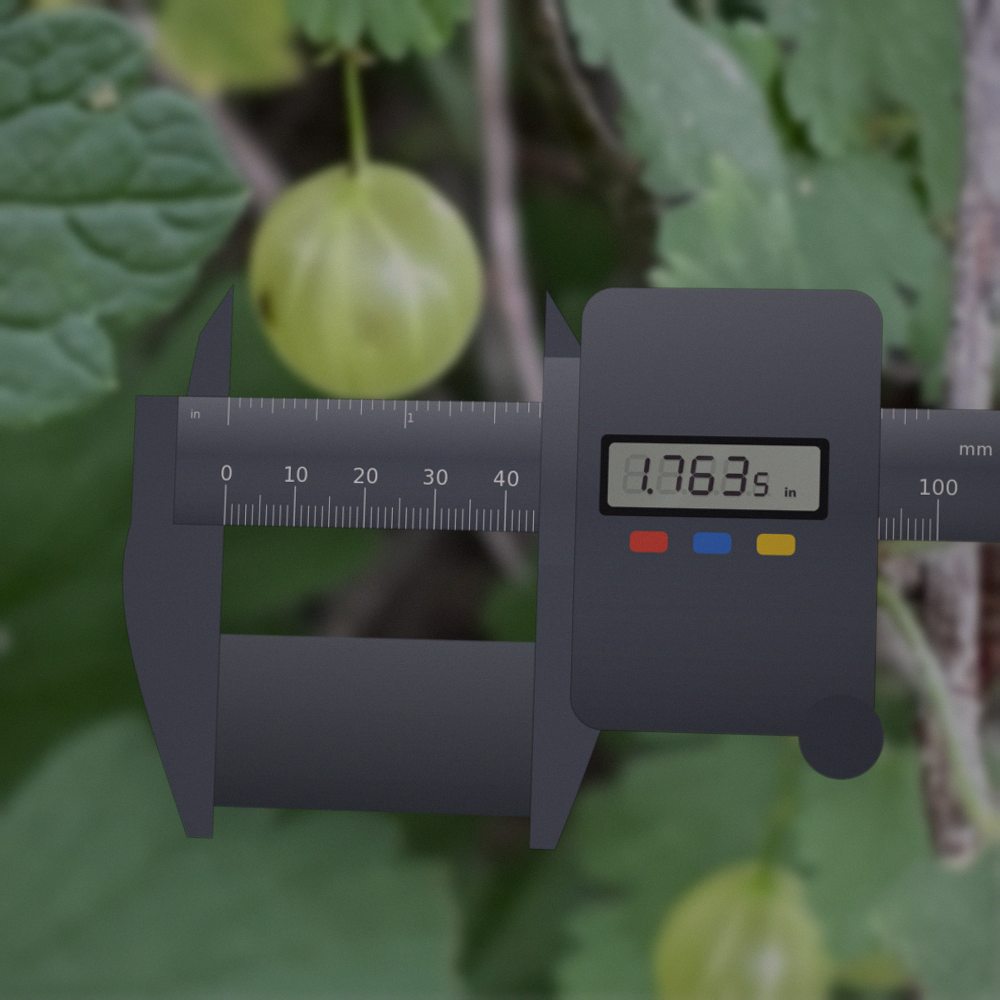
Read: value=1.7635 unit=in
